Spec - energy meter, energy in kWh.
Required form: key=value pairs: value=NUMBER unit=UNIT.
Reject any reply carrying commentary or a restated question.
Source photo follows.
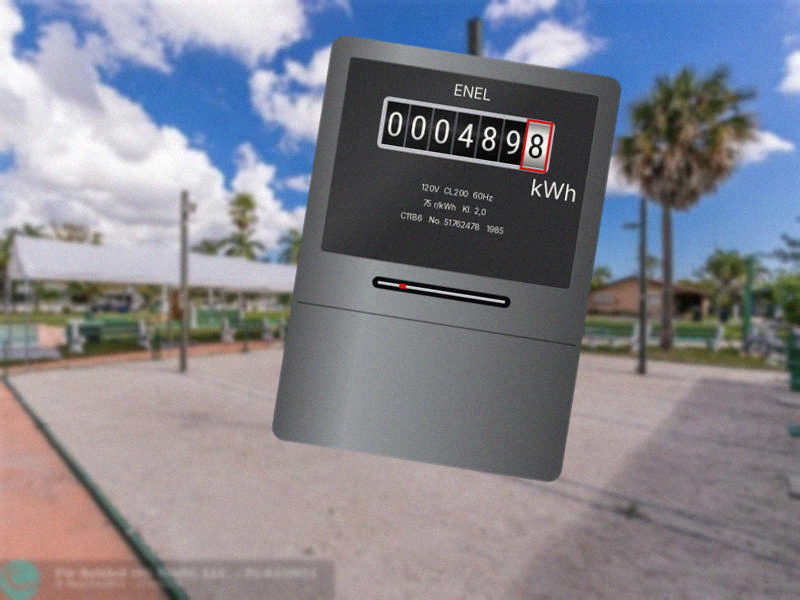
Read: value=489.8 unit=kWh
